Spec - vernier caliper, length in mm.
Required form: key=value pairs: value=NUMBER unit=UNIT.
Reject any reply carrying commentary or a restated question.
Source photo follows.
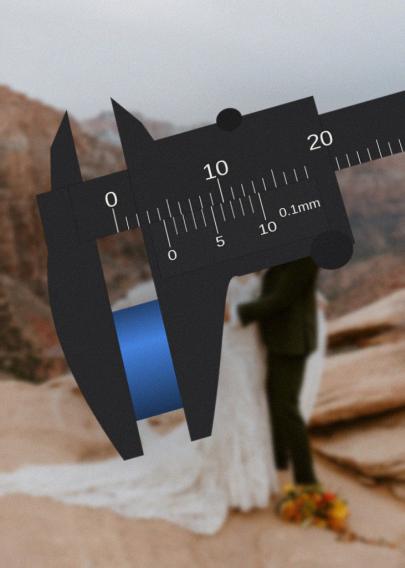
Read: value=4.3 unit=mm
